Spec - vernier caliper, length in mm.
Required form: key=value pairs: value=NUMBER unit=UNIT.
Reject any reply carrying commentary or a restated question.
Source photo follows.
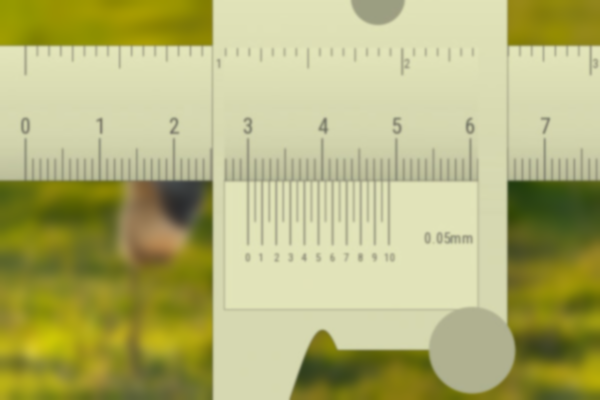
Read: value=30.0 unit=mm
